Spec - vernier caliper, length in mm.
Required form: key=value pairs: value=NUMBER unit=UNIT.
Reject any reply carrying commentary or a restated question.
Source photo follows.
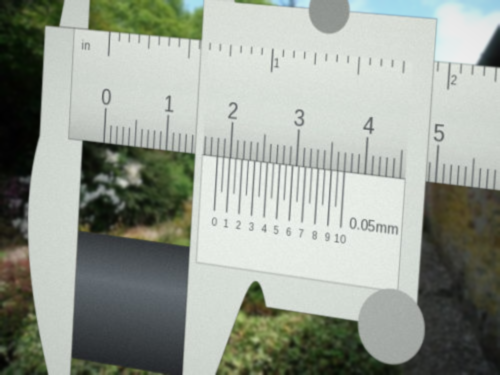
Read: value=18.0 unit=mm
